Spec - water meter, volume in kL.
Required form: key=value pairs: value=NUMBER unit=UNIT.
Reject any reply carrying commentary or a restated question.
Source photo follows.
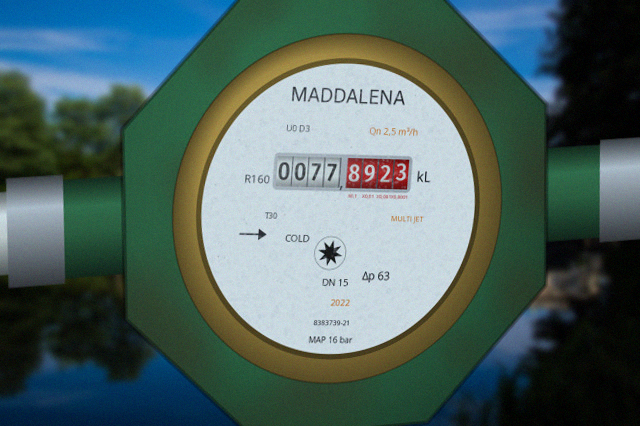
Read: value=77.8923 unit=kL
